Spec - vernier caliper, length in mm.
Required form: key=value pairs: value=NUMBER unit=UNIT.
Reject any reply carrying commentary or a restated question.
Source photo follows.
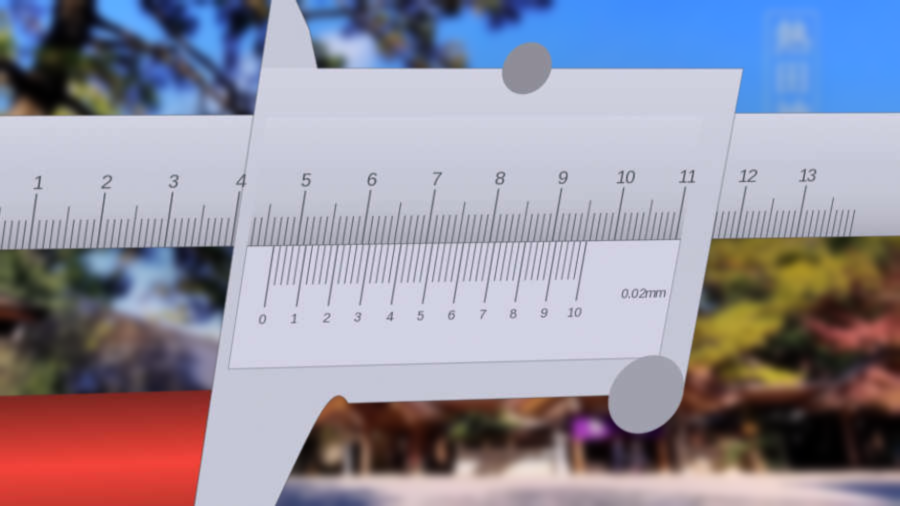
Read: value=46.5 unit=mm
